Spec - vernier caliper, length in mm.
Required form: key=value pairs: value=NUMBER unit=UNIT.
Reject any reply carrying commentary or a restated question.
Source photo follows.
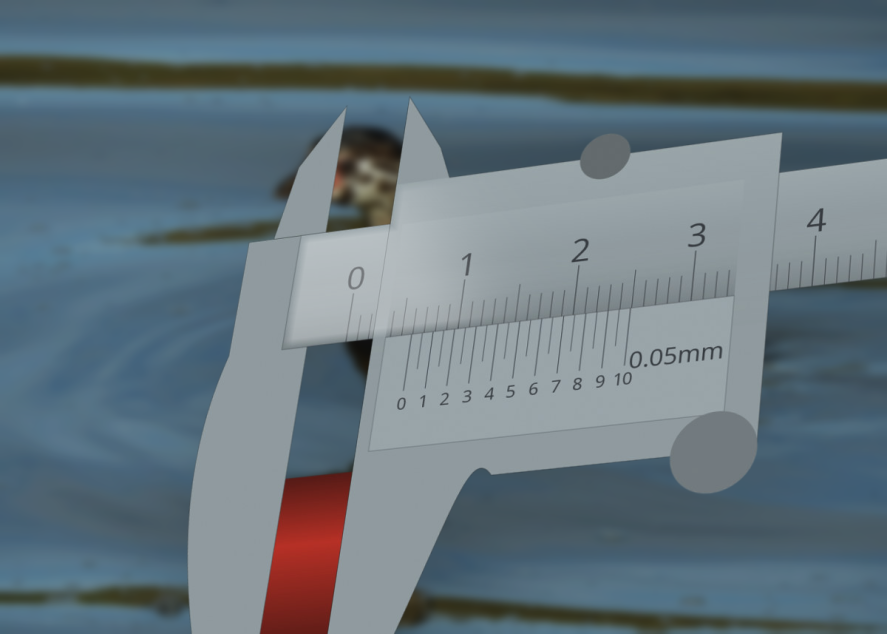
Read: value=5.9 unit=mm
